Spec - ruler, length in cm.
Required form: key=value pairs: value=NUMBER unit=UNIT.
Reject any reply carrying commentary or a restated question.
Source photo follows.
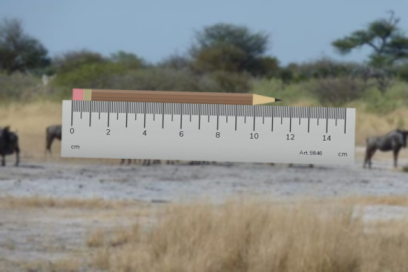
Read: value=11.5 unit=cm
